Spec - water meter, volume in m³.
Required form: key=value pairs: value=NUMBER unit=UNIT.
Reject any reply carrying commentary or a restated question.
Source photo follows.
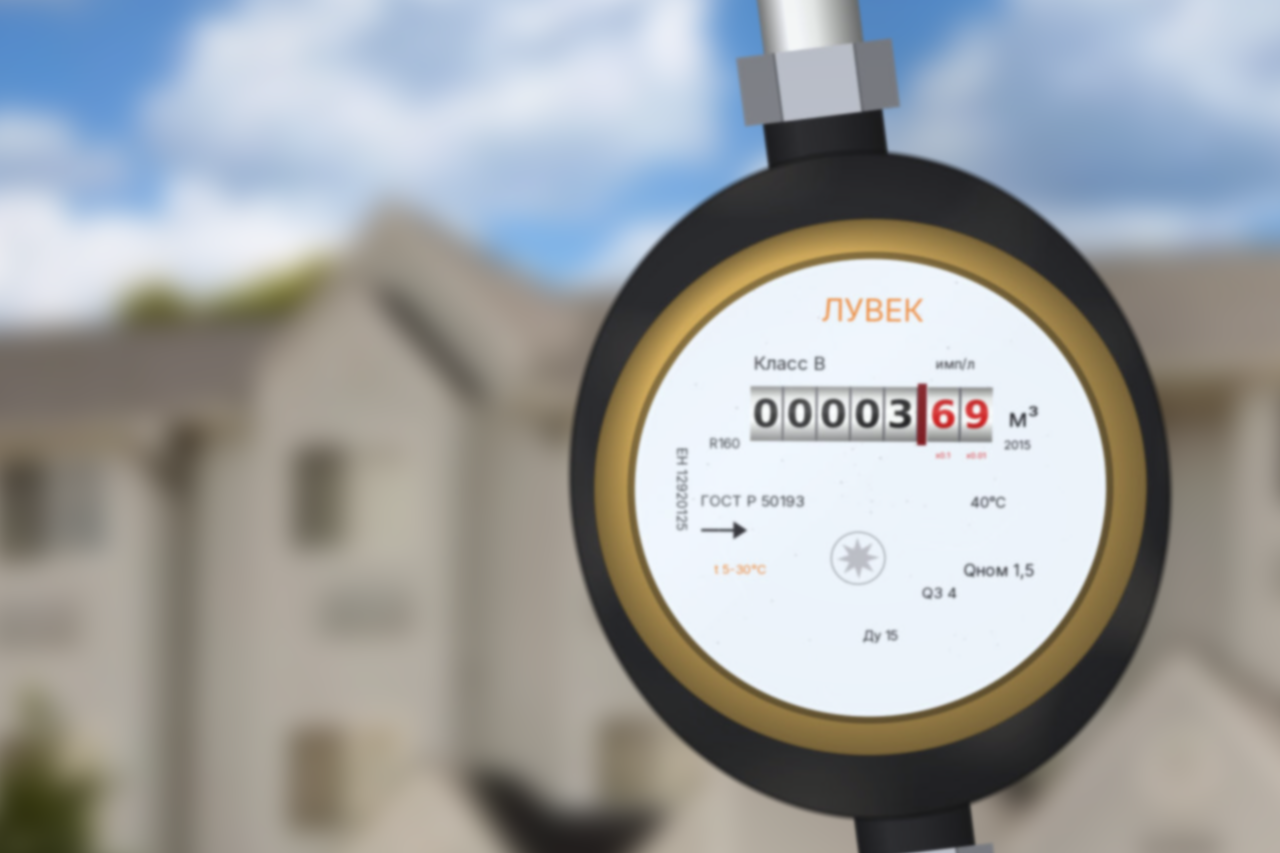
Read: value=3.69 unit=m³
